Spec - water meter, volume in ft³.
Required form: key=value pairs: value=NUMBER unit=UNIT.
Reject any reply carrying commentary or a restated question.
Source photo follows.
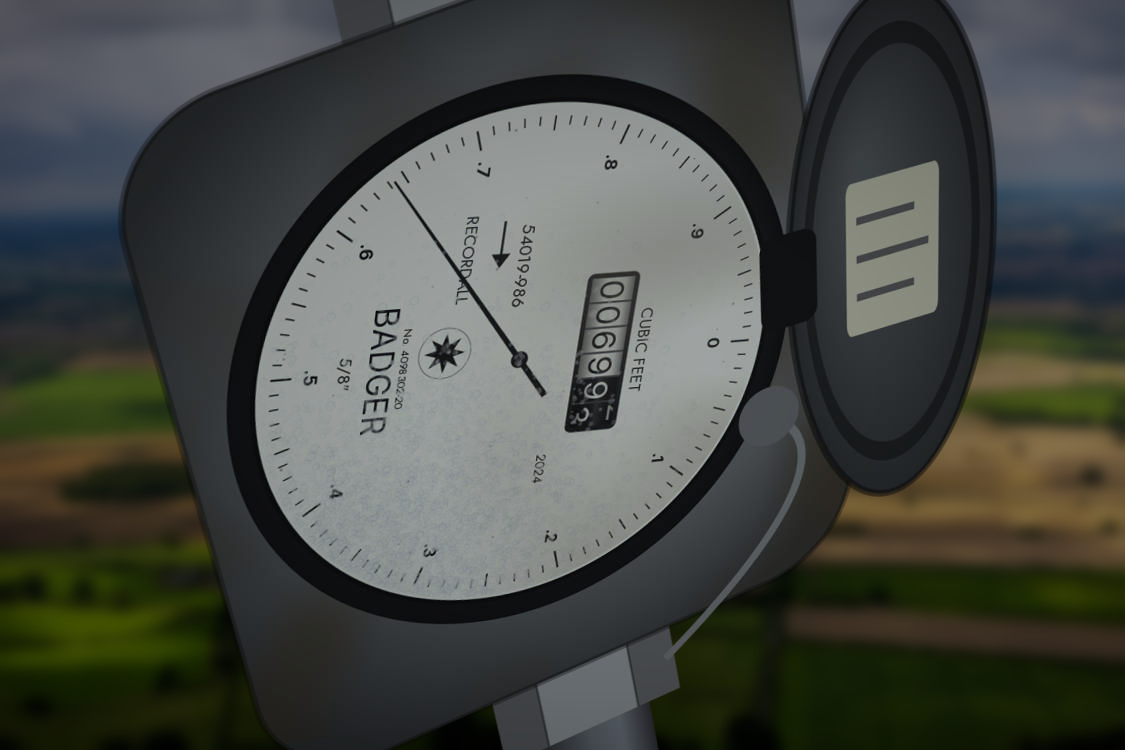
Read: value=6992.64 unit=ft³
